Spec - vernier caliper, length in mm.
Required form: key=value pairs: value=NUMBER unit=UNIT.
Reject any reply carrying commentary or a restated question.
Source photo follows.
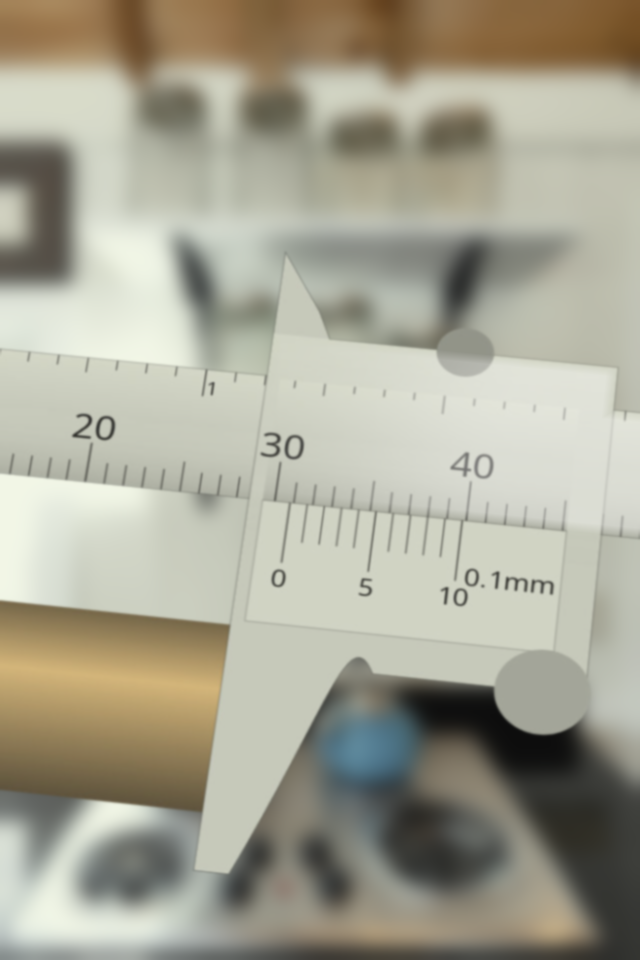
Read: value=30.8 unit=mm
